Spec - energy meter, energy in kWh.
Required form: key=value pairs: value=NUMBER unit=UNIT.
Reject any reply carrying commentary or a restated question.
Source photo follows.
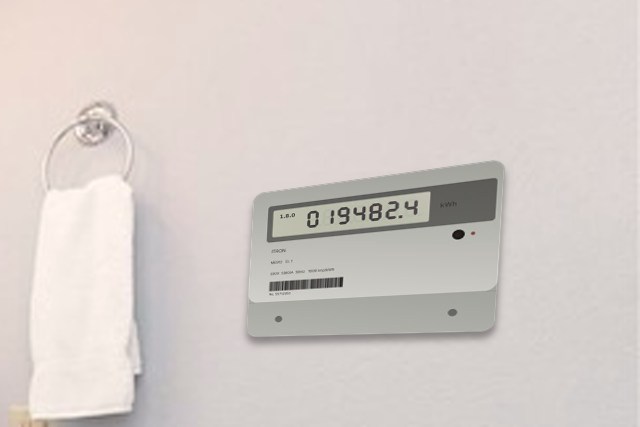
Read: value=19482.4 unit=kWh
